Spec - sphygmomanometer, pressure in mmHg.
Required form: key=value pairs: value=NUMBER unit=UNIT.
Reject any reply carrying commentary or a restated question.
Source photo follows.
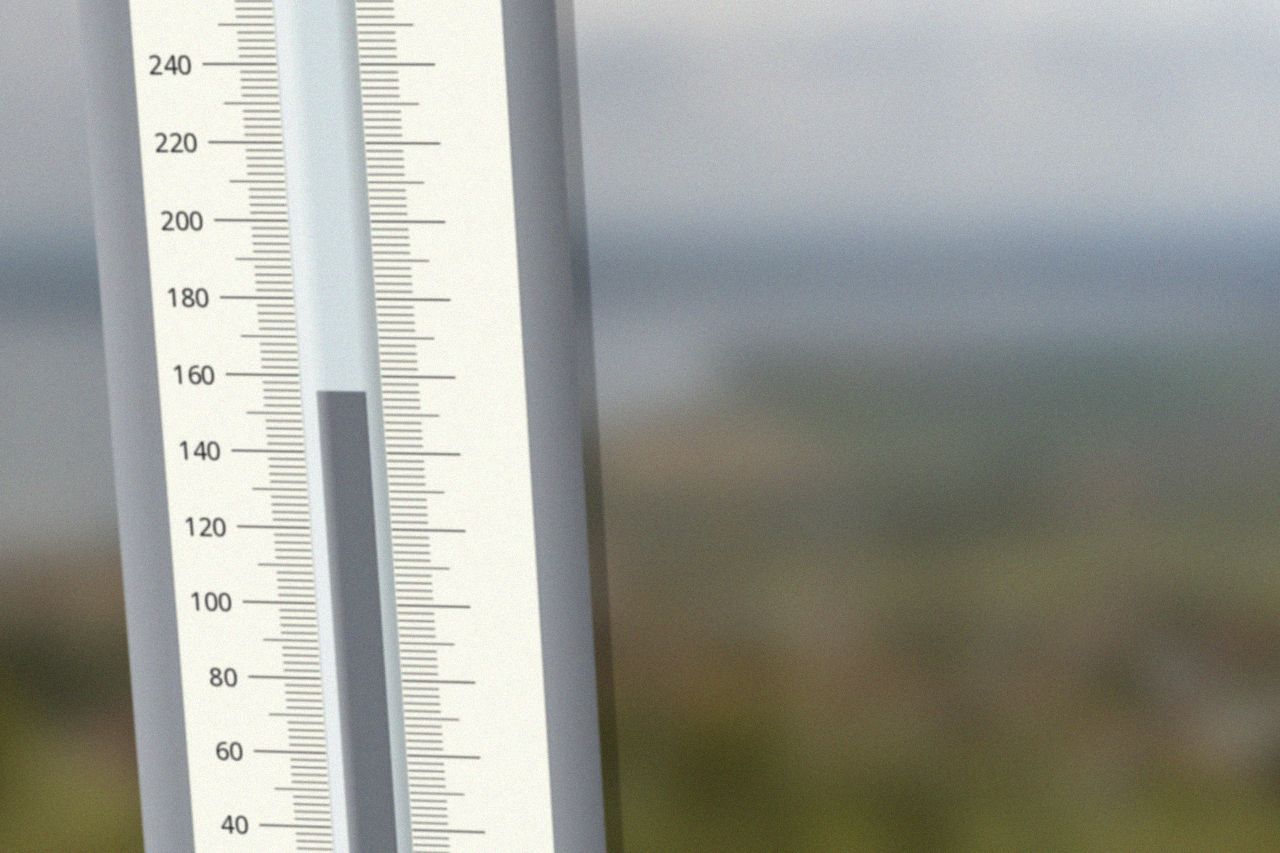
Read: value=156 unit=mmHg
